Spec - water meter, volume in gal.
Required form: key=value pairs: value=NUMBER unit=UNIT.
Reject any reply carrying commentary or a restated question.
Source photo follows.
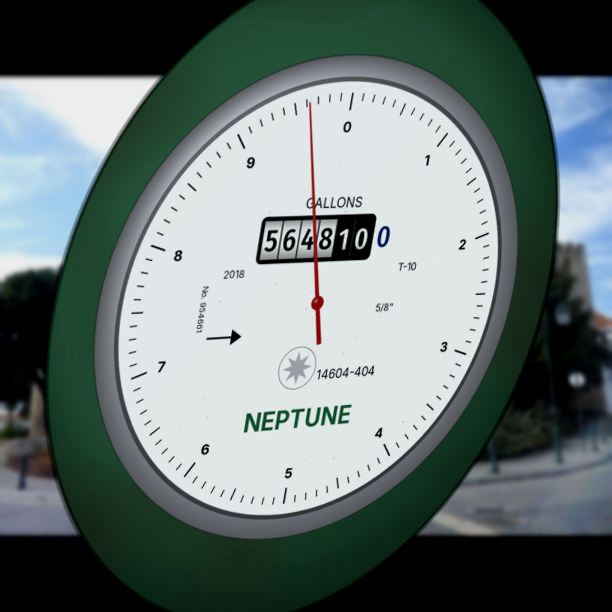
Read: value=5648099.6 unit=gal
